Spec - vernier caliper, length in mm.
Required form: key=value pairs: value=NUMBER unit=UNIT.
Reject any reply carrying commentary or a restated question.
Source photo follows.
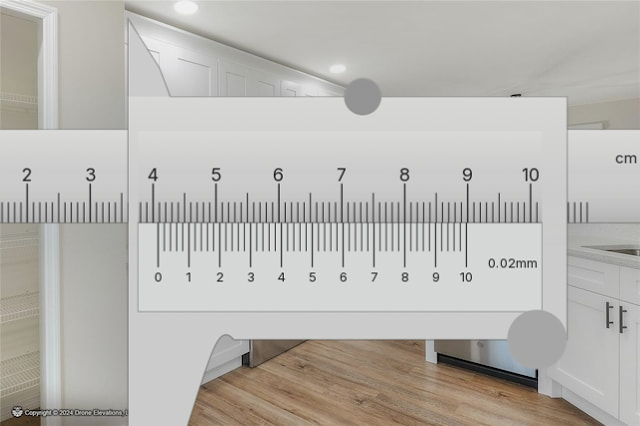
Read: value=40.8 unit=mm
